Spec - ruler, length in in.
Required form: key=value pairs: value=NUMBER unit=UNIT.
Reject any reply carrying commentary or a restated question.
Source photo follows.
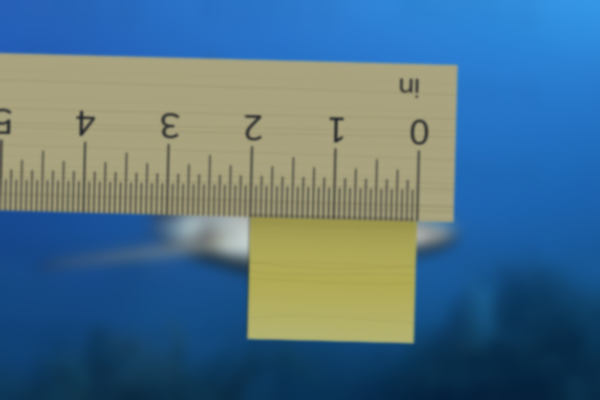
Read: value=2 unit=in
